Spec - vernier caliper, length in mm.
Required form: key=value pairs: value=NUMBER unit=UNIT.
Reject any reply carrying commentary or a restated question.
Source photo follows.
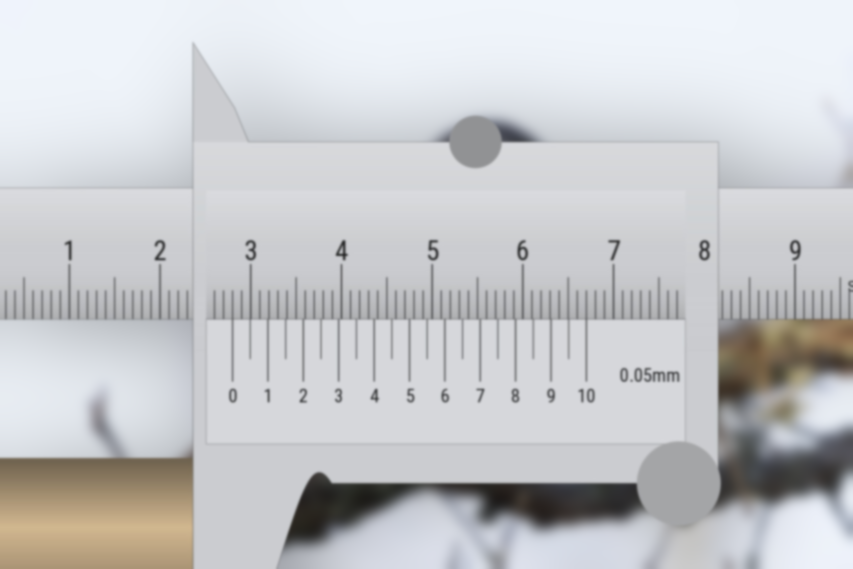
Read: value=28.0 unit=mm
